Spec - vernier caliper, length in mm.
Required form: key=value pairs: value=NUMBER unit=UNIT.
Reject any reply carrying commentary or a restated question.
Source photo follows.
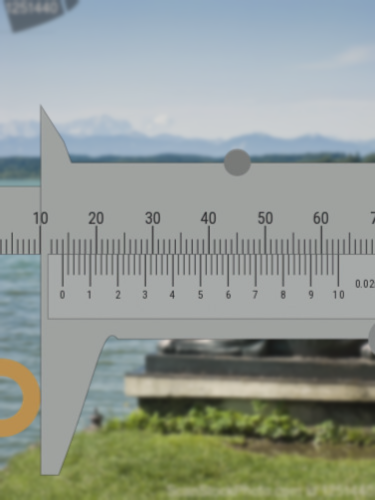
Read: value=14.0 unit=mm
